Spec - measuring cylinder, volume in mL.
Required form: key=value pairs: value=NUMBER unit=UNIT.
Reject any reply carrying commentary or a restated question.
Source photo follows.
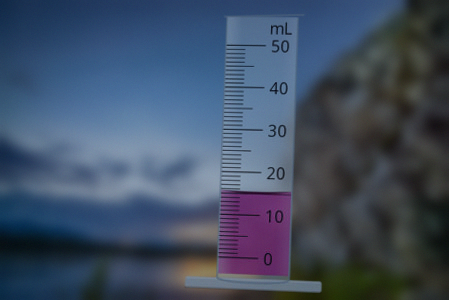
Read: value=15 unit=mL
